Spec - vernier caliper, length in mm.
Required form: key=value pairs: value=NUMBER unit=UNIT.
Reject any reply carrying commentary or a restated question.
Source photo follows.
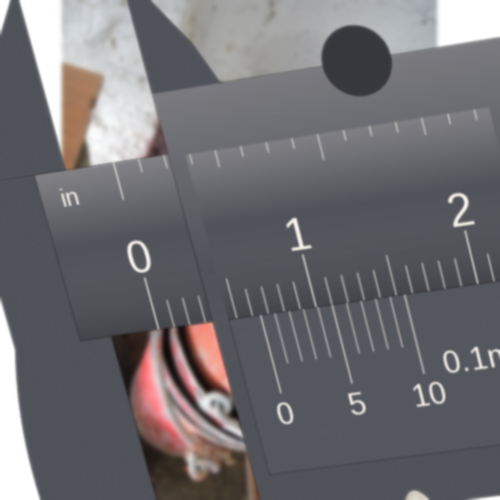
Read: value=6.5 unit=mm
